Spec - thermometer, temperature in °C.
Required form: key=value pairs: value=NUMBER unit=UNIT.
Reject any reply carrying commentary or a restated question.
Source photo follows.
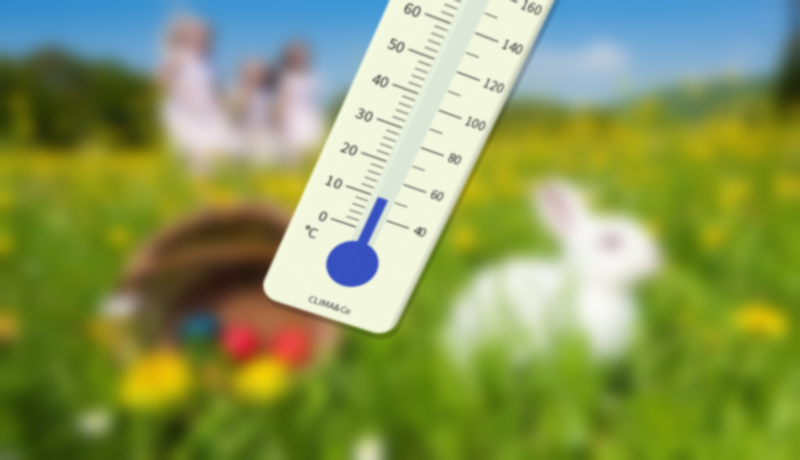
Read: value=10 unit=°C
